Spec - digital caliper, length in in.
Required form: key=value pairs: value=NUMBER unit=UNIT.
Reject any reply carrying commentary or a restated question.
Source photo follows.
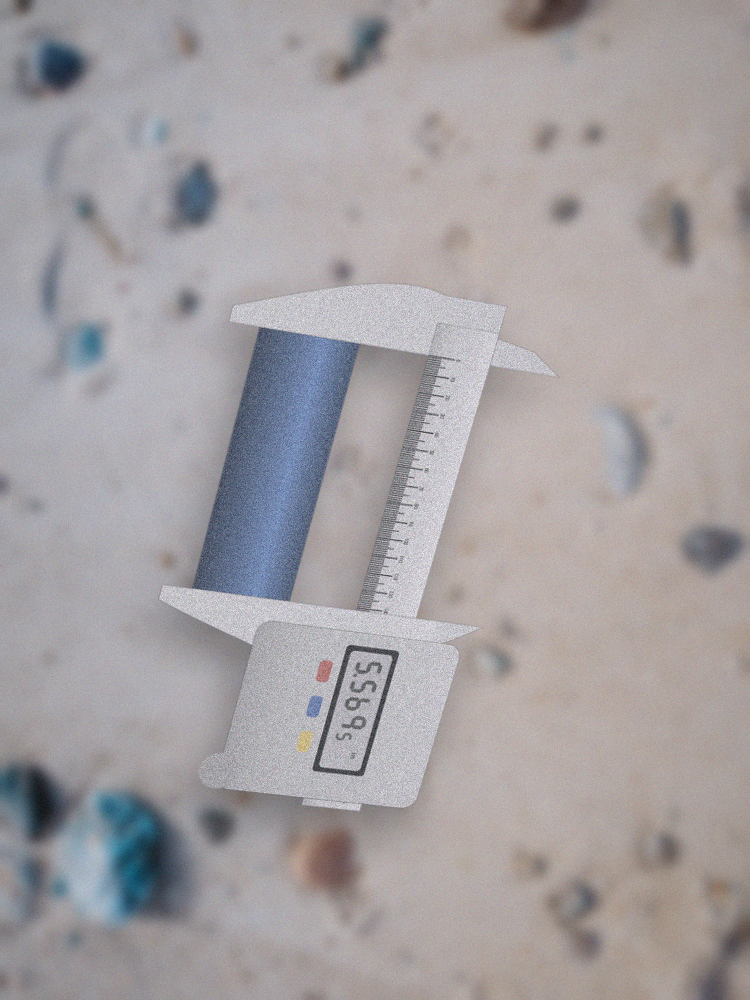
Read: value=5.5695 unit=in
